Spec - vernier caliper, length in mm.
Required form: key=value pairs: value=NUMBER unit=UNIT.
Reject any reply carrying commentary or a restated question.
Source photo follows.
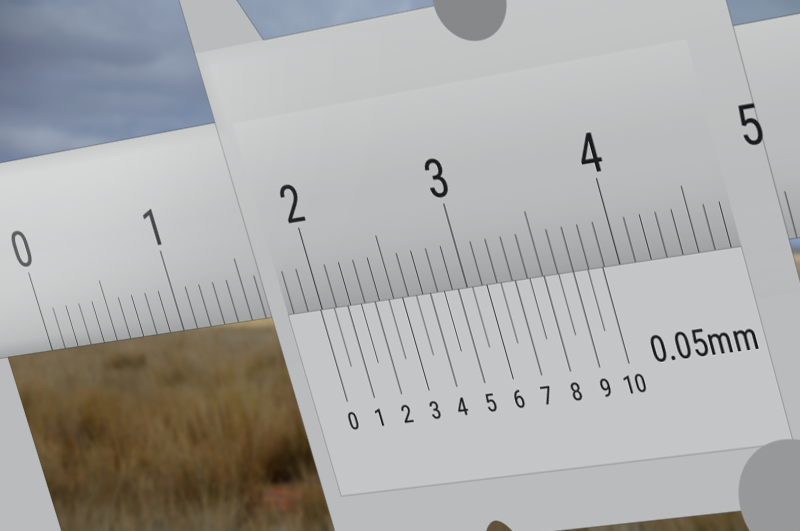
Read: value=19.9 unit=mm
